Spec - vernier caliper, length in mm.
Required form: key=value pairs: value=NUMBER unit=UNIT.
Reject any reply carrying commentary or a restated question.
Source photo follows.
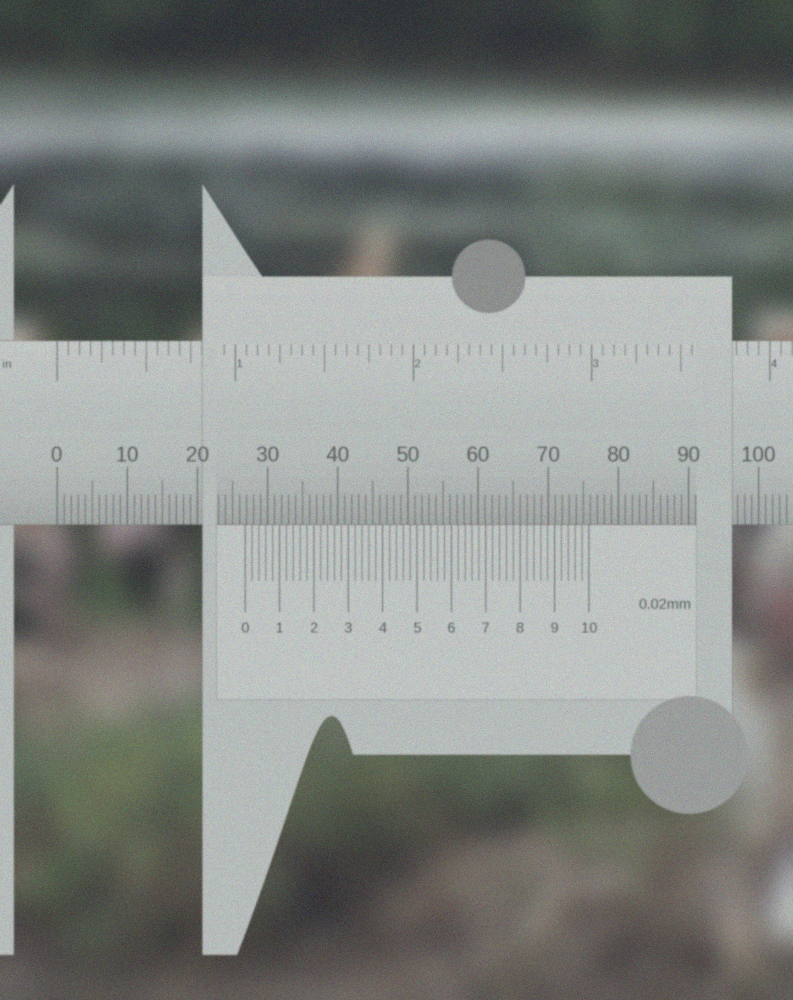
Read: value=26.8 unit=mm
